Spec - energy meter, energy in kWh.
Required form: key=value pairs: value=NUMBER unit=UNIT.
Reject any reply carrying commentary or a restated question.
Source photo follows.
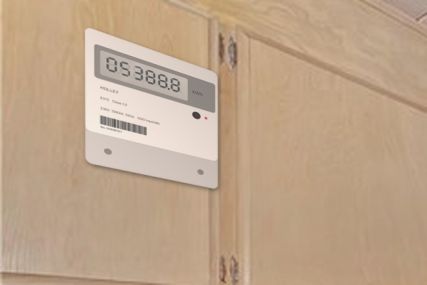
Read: value=5388.8 unit=kWh
